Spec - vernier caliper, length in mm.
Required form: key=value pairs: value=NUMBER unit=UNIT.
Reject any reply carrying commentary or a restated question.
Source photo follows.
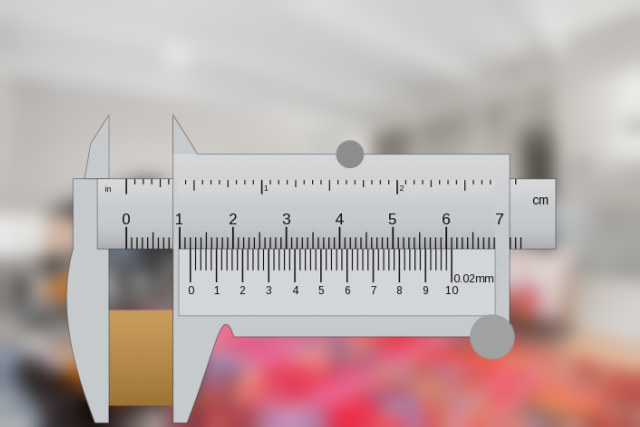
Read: value=12.0 unit=mm
